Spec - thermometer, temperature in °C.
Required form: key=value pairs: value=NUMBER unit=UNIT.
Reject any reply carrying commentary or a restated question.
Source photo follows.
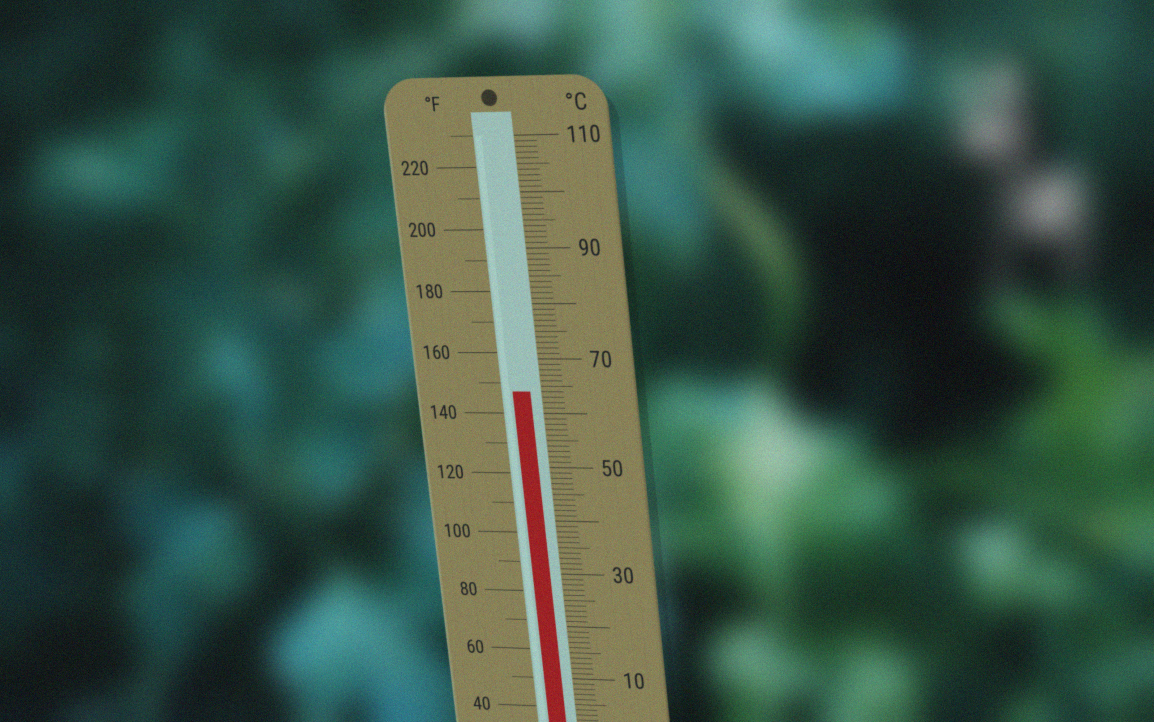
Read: value=64 unit=°C
